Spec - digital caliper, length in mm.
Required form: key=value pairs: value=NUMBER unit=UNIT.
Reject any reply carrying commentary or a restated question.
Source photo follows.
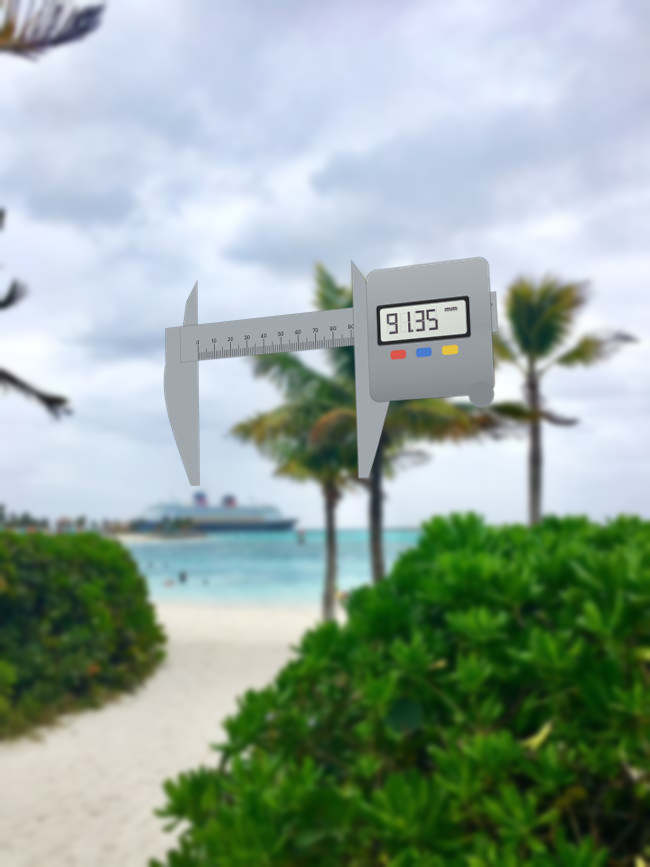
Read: value=91.35 unit=mm
